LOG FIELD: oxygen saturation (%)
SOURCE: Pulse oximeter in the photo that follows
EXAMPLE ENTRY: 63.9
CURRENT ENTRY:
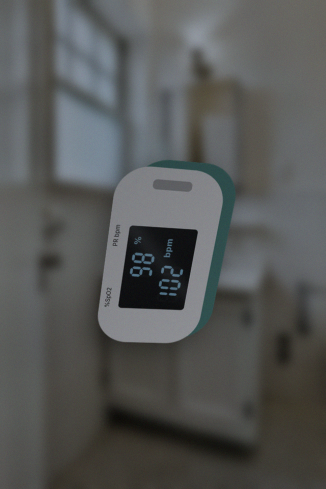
98
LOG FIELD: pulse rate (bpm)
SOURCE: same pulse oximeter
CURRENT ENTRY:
102
